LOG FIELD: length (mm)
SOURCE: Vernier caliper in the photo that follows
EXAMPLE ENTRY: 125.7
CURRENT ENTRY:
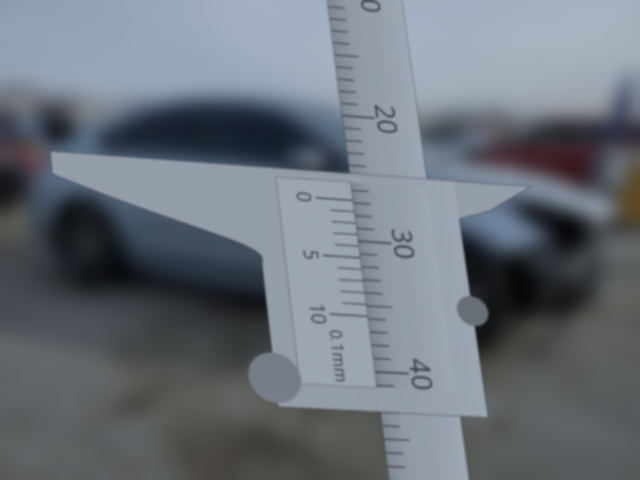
26.8
